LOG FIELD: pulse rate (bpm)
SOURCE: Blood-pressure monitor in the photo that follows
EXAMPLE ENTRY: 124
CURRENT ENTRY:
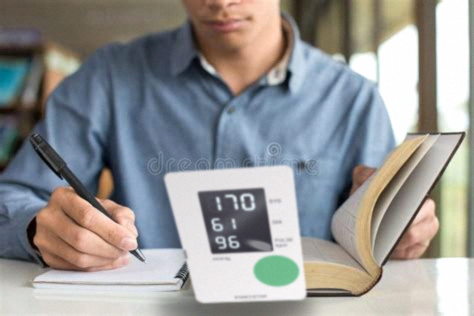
96
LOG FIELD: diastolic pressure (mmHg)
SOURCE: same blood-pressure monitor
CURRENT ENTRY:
61
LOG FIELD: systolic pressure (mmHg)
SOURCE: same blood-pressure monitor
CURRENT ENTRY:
170
